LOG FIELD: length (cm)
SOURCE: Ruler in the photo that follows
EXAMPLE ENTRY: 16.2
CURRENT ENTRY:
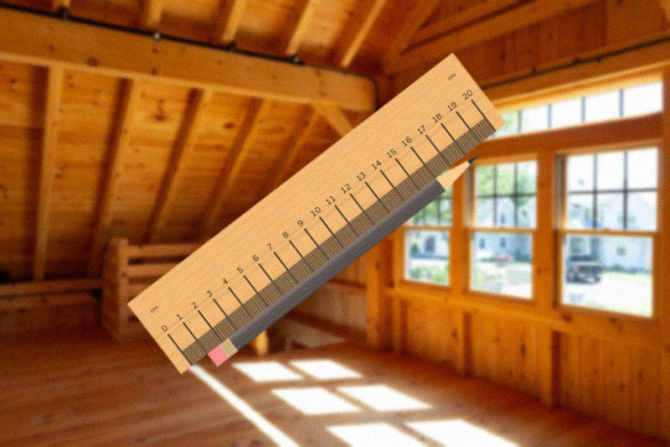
17.5
